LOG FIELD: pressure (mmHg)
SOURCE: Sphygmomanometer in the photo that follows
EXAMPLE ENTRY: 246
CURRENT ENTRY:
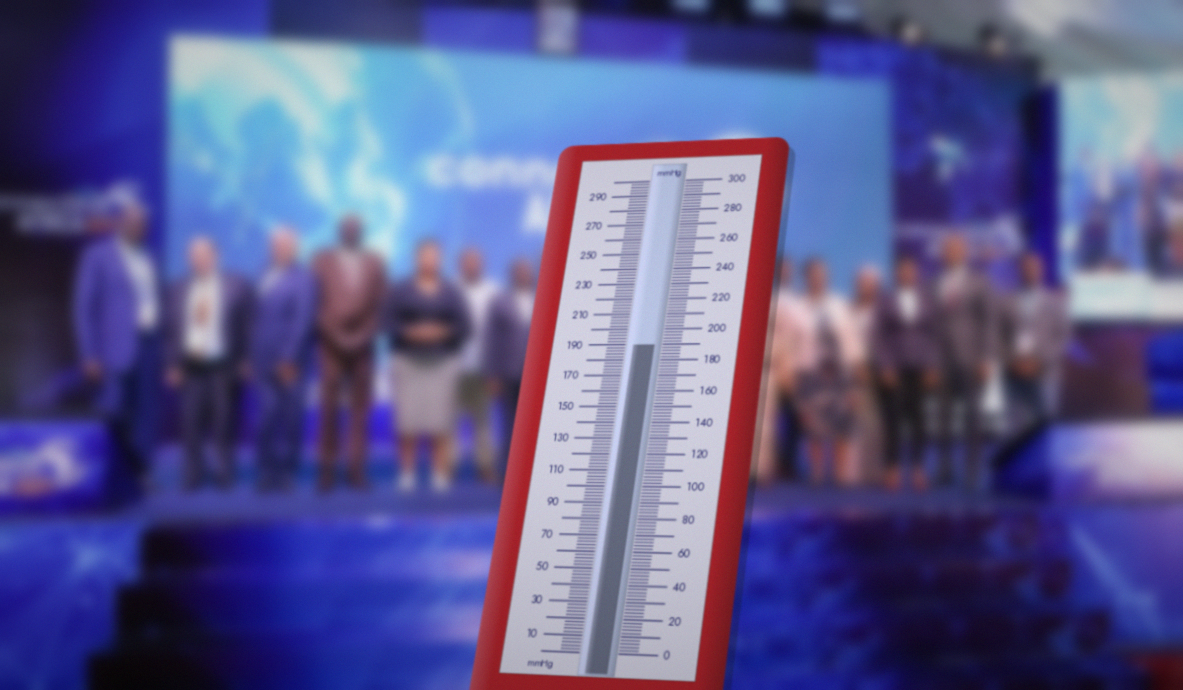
190
